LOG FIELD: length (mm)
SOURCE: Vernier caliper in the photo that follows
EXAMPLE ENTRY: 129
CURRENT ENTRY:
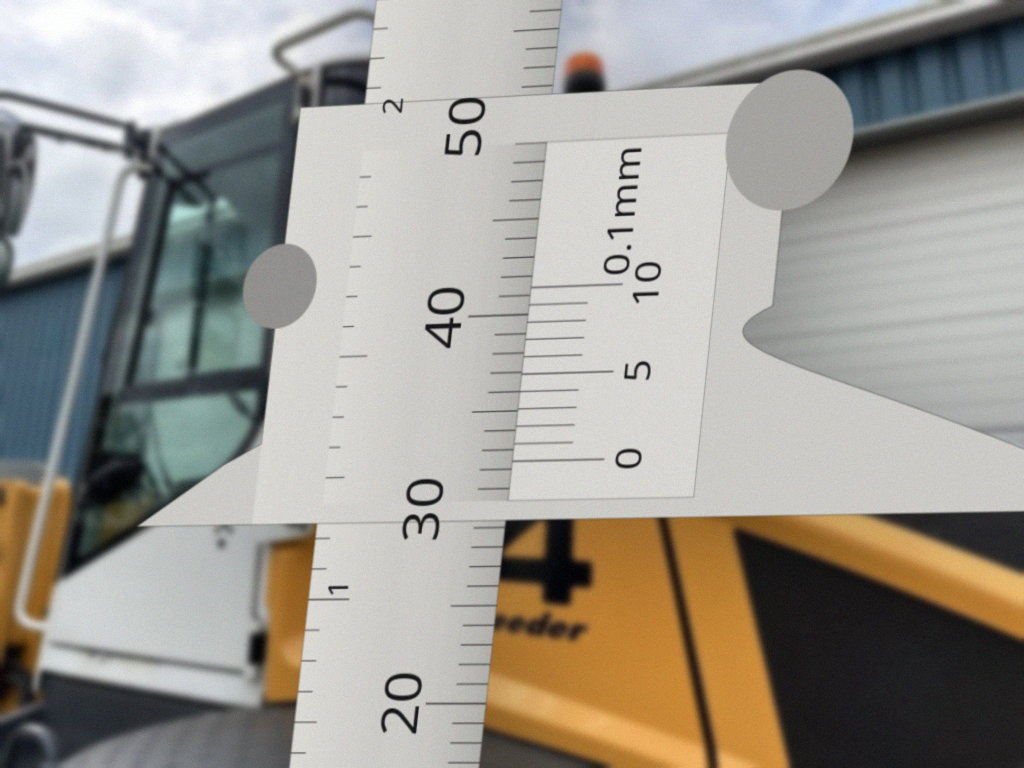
32.4
